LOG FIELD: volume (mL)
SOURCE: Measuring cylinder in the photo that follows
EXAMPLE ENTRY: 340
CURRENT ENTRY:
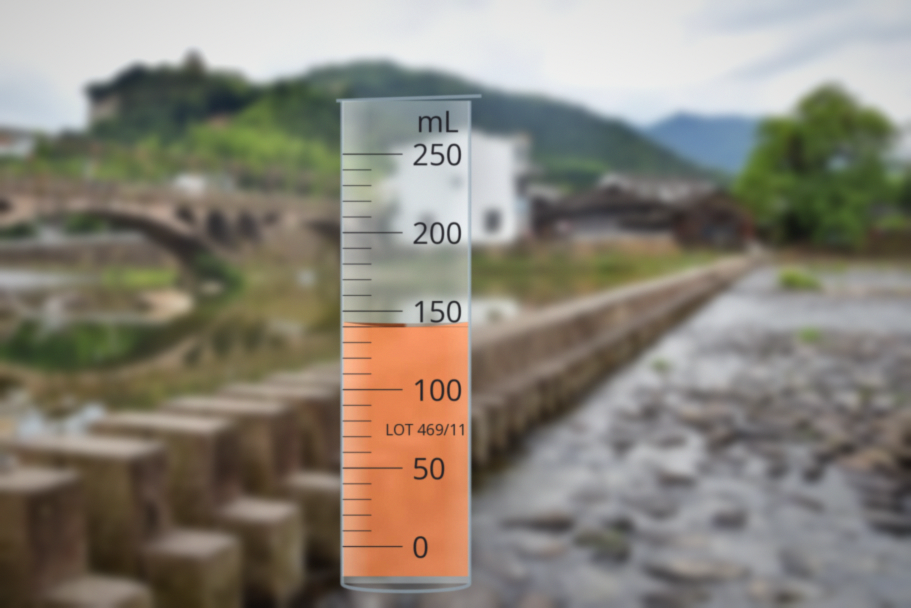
140
